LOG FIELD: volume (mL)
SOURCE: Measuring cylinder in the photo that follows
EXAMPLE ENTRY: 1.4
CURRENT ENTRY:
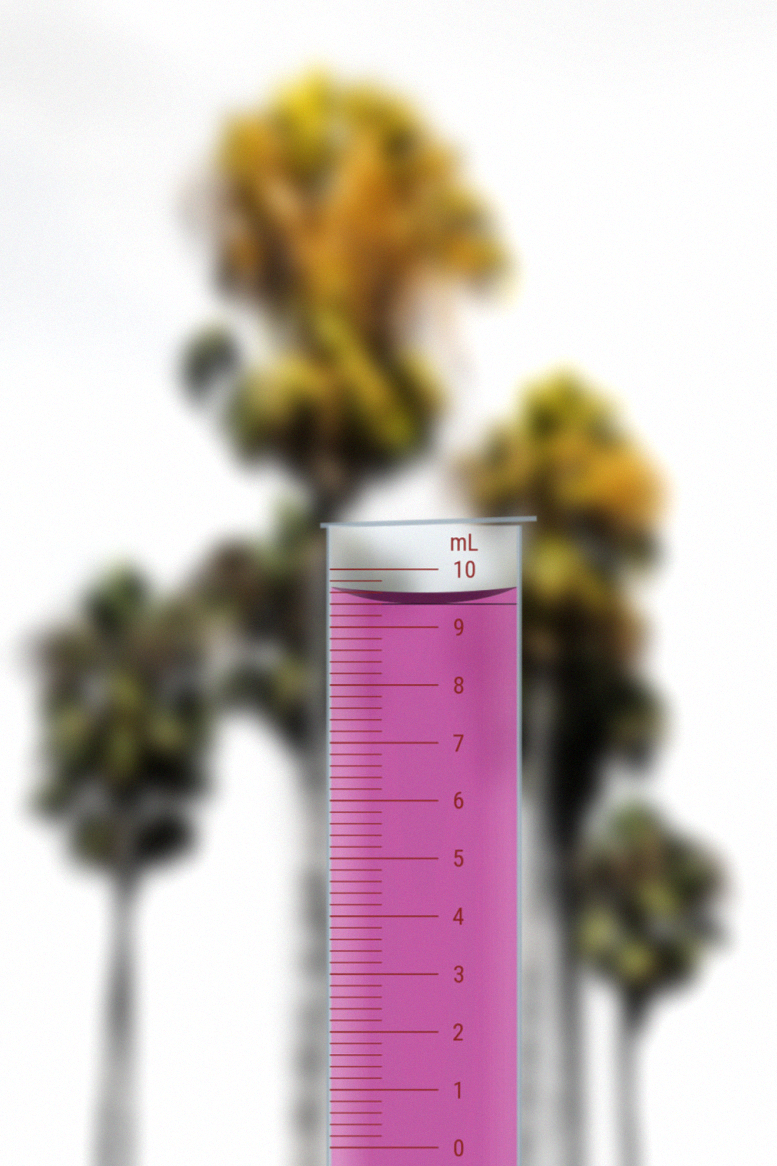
9.4
